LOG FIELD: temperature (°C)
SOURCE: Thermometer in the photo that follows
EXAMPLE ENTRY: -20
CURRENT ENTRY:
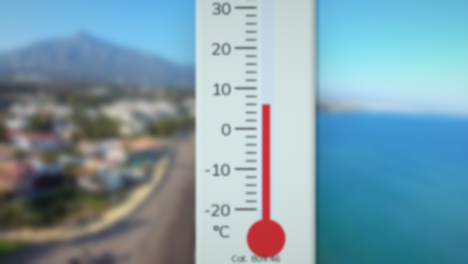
6
